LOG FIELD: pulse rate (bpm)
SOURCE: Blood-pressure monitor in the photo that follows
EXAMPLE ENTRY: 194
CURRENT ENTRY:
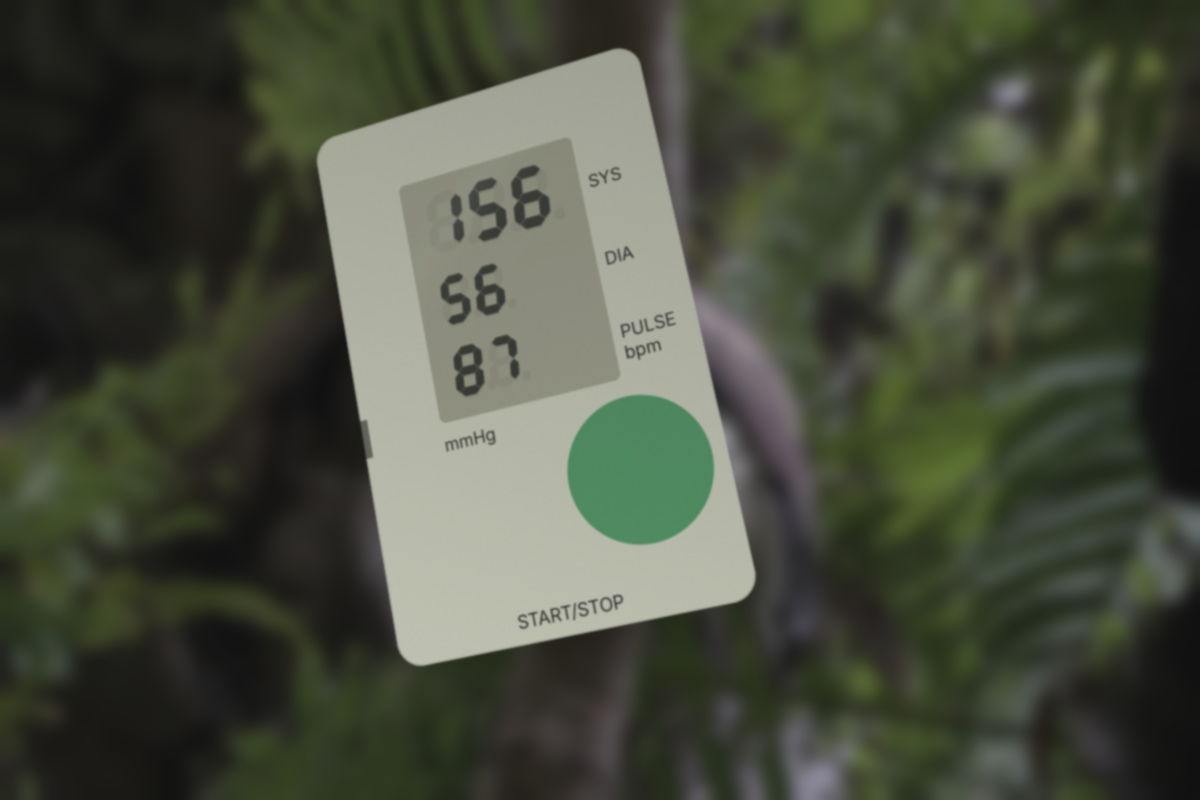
87
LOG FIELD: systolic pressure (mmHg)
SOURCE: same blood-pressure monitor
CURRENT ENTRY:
156
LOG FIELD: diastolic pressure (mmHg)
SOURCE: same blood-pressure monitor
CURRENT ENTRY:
56
